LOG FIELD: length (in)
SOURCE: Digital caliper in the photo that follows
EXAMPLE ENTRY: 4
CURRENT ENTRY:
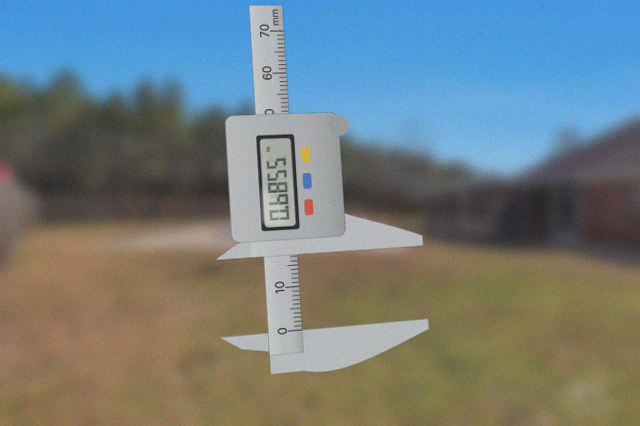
0.6855
